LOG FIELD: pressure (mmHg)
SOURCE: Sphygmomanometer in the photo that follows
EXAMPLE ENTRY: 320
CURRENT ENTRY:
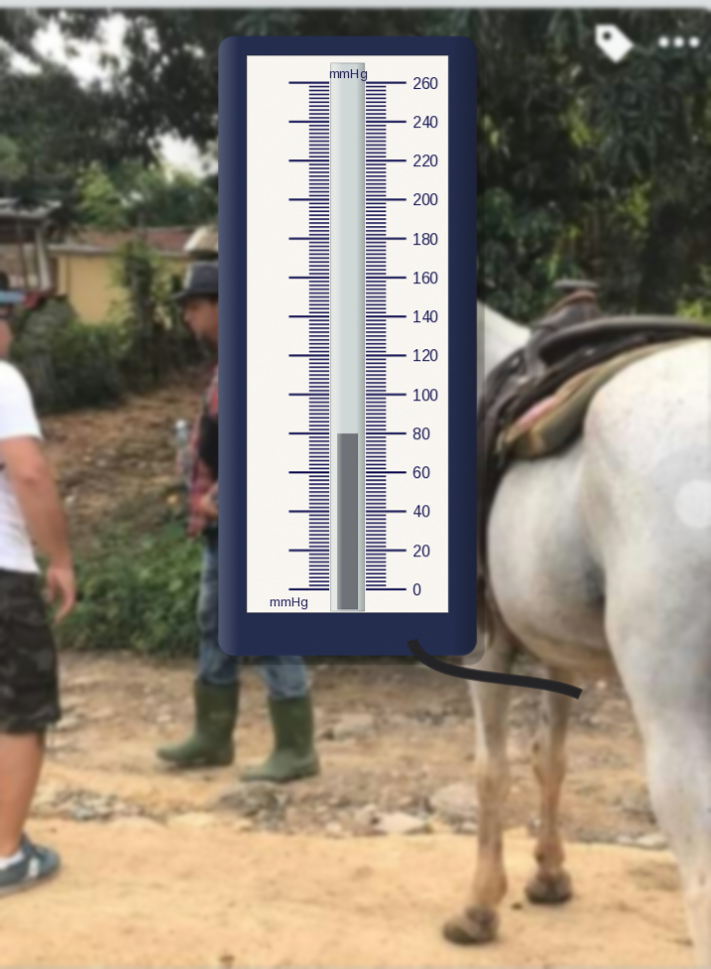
80
